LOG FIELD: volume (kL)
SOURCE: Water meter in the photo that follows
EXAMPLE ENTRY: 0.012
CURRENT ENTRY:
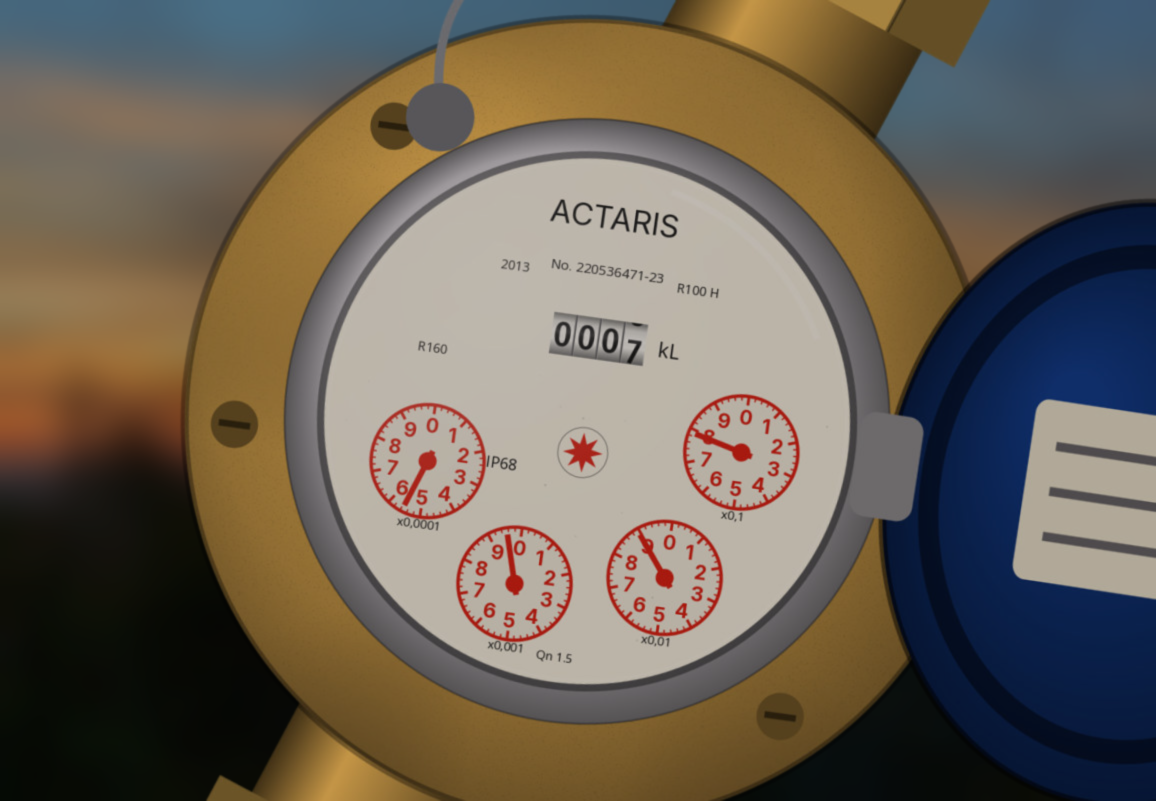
6.7895
